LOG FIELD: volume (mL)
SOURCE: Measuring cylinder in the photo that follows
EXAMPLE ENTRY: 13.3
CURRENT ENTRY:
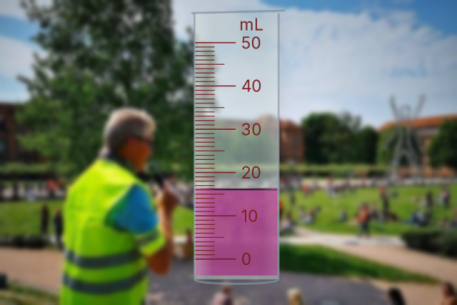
16
